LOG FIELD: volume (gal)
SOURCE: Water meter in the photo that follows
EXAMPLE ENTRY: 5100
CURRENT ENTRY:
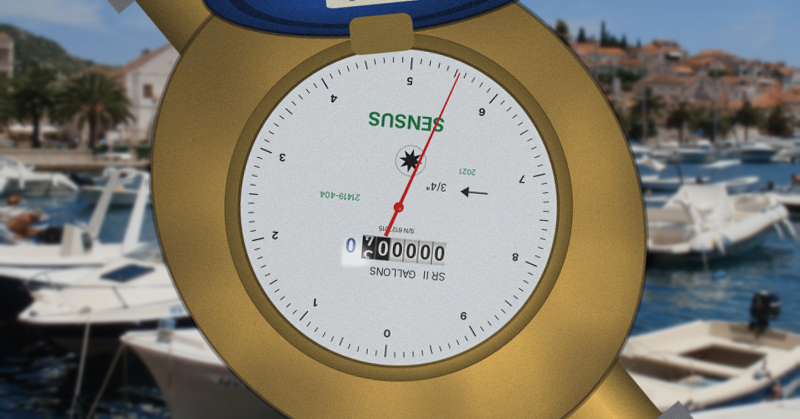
35.5
